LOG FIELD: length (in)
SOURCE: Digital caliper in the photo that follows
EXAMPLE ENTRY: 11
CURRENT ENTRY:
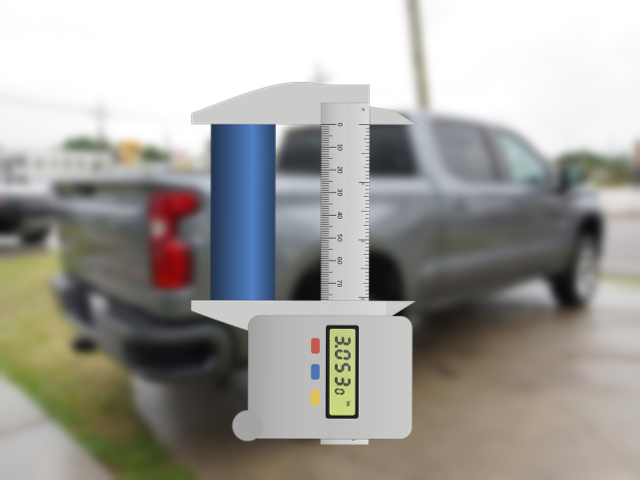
3.0530
